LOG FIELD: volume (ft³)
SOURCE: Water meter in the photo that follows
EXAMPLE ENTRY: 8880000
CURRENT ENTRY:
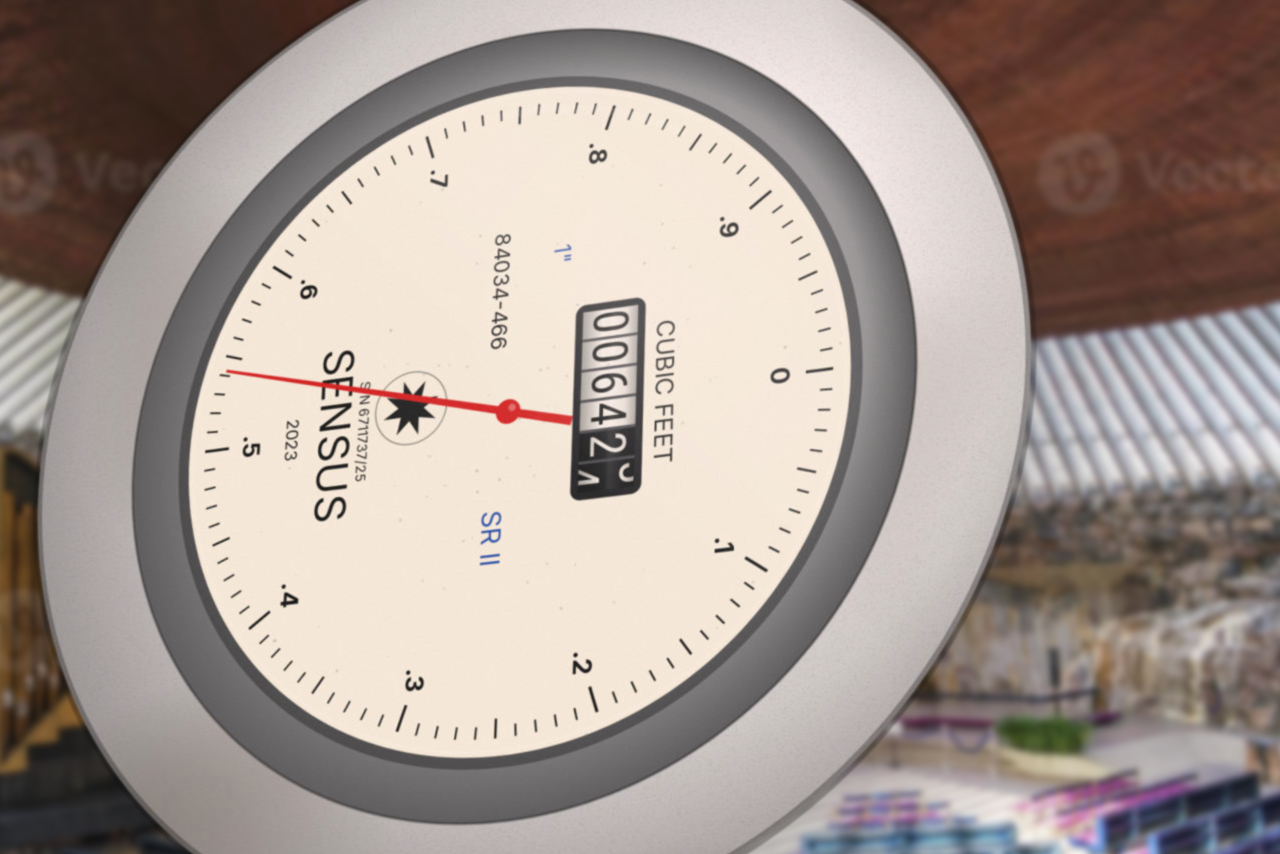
6423.54
